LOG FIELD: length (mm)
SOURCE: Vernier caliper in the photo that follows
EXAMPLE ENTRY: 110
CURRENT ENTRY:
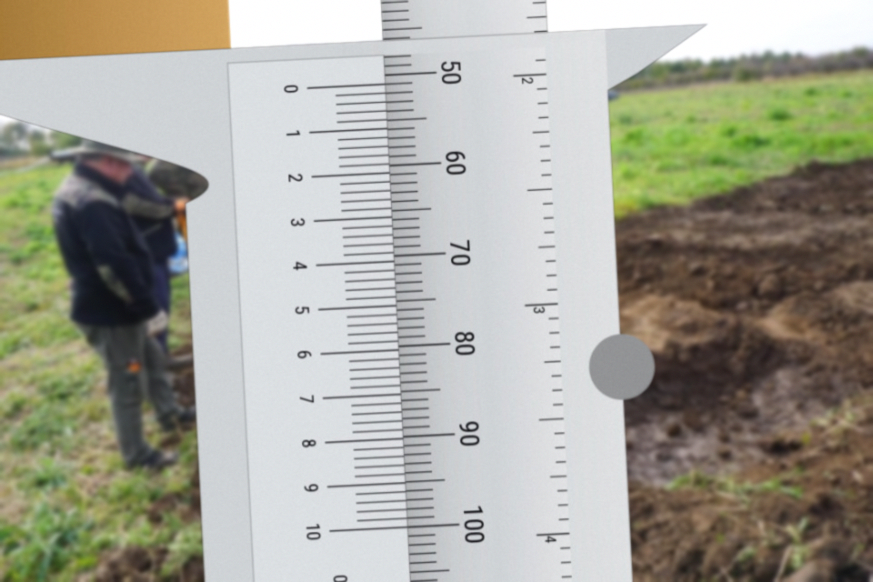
51.0
